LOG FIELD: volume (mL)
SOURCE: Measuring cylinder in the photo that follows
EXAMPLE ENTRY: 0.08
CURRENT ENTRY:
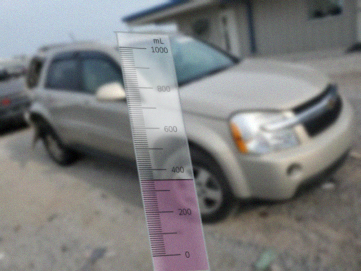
350
